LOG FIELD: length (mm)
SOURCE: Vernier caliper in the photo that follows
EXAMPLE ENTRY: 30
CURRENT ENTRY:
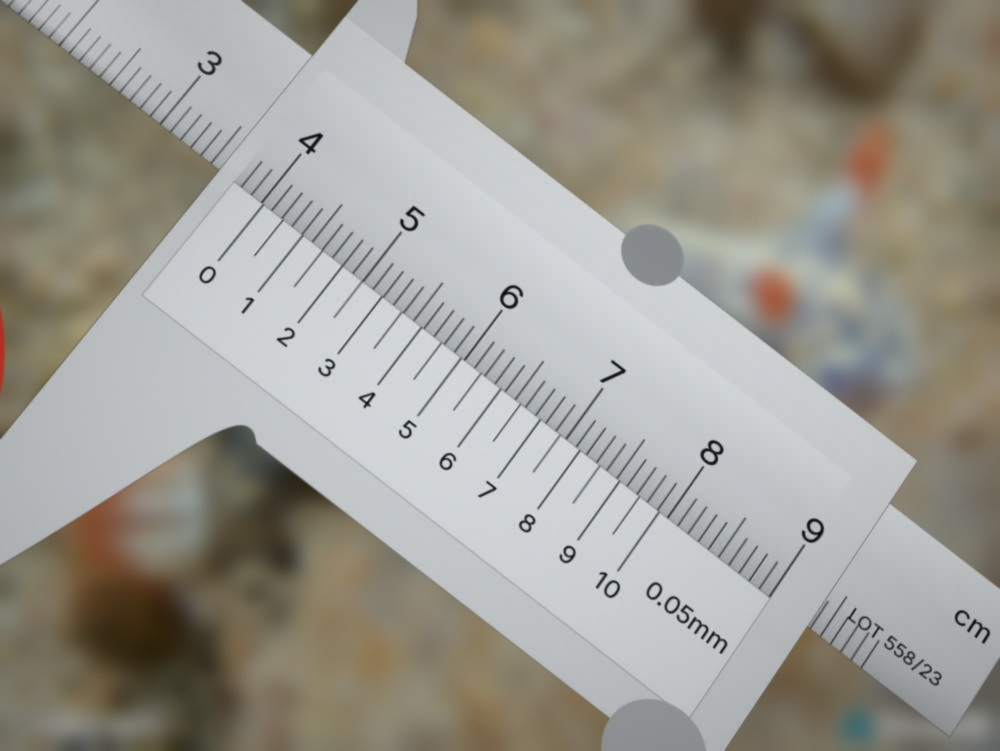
40.2
